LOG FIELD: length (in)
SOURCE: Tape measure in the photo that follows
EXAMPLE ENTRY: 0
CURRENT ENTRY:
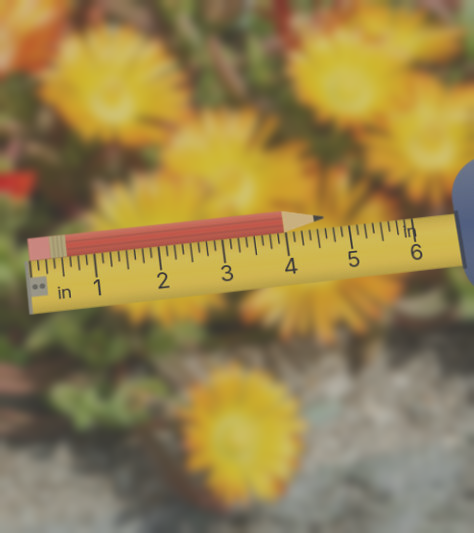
4.625
